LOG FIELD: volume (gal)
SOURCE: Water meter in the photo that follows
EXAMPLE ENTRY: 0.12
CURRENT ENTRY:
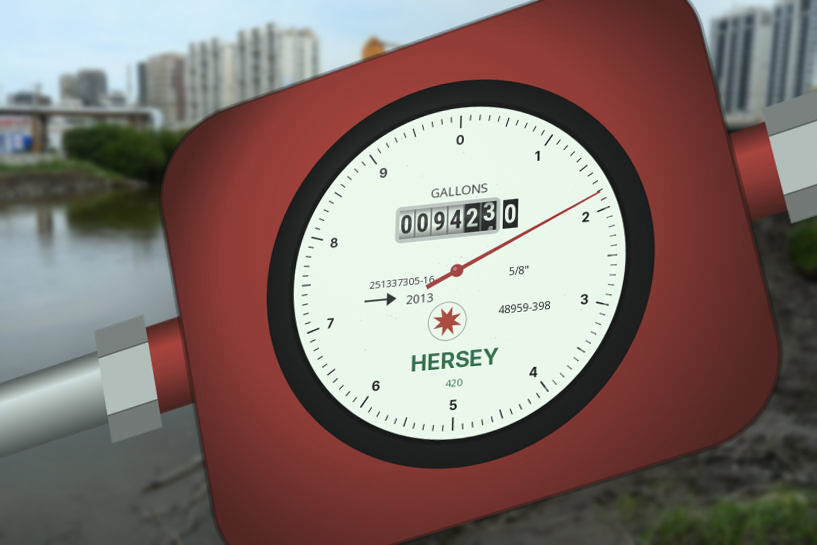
94231.8
